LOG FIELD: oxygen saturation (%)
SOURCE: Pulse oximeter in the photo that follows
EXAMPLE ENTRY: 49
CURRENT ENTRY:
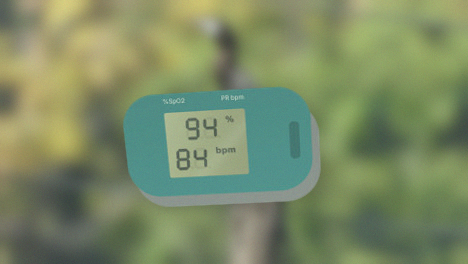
94
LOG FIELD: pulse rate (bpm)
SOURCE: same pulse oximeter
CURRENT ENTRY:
84
